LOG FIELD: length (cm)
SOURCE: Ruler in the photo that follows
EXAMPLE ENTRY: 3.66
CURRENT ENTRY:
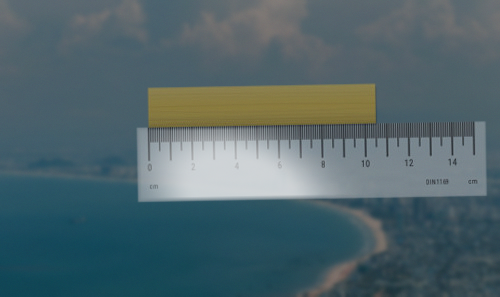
10.5
